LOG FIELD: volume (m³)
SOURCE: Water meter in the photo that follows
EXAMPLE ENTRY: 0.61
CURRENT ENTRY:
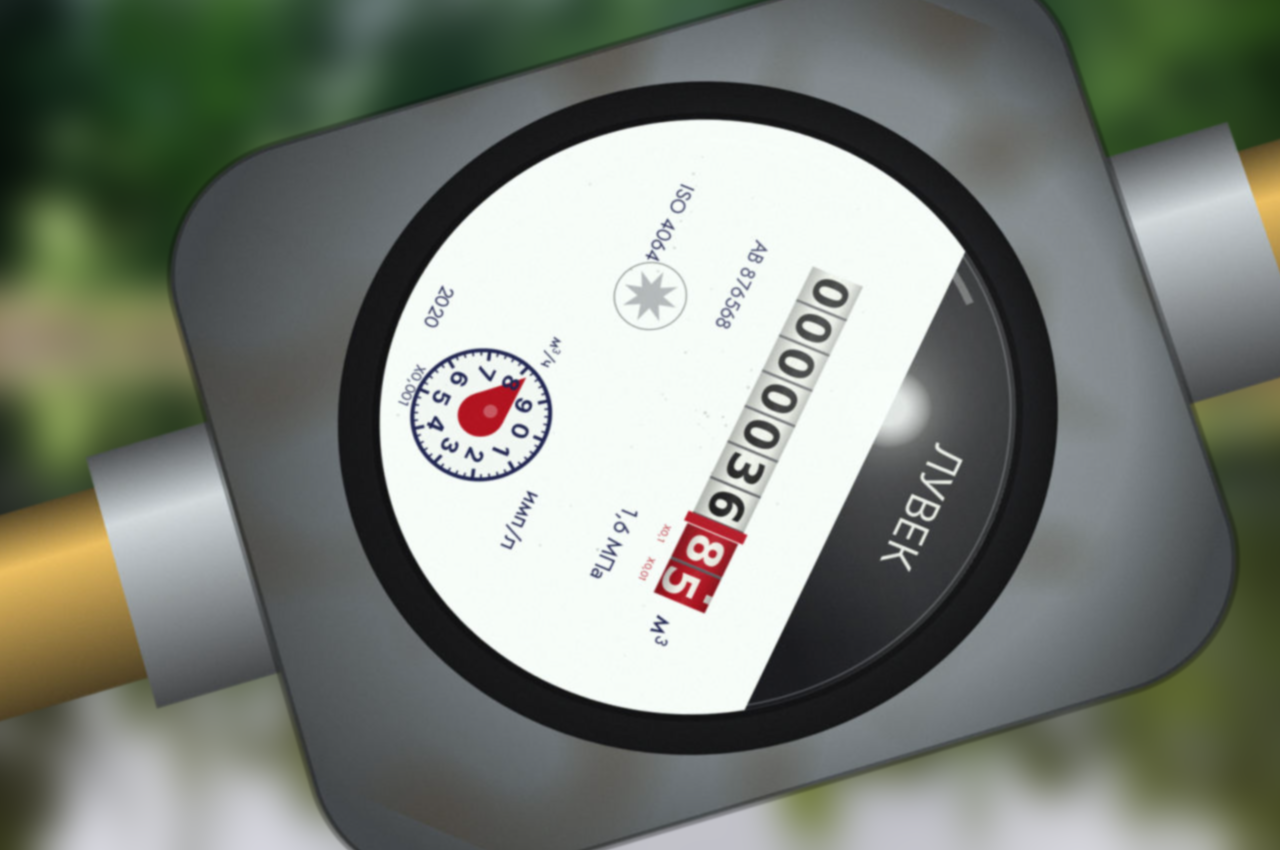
36.848
